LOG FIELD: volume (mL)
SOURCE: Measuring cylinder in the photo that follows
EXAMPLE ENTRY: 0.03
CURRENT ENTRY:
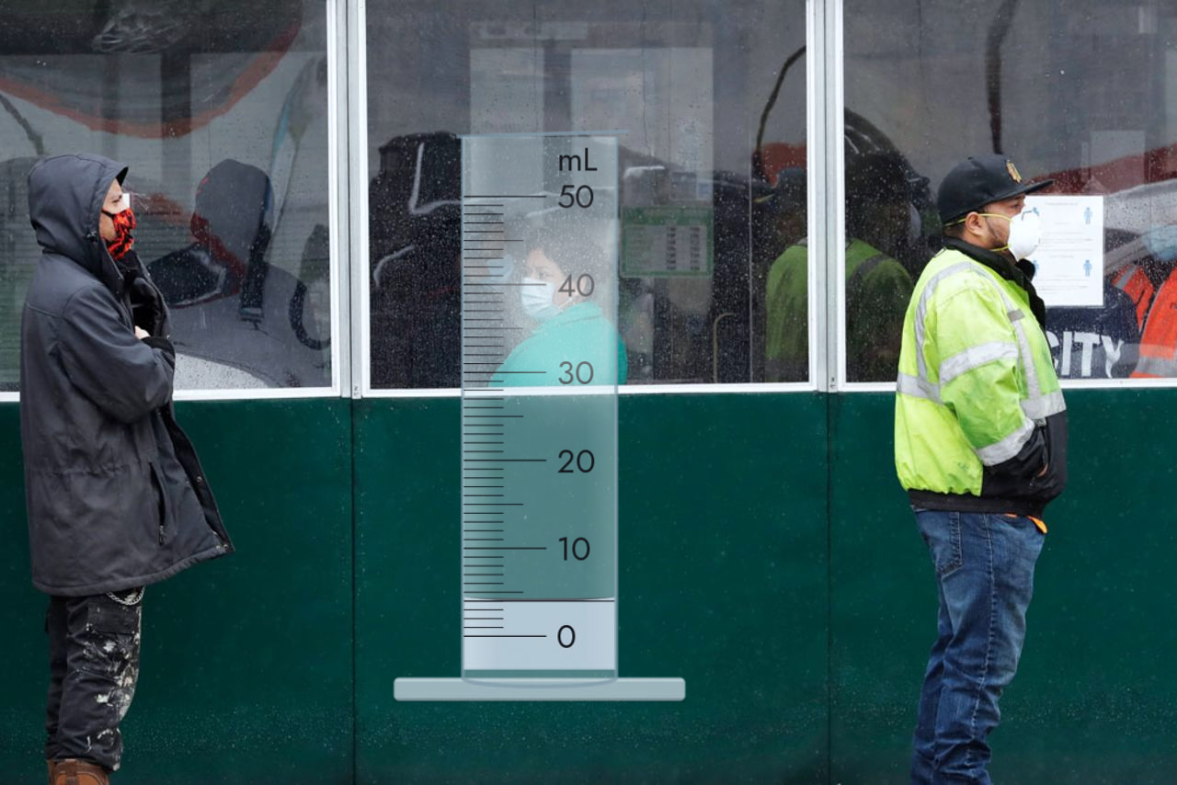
4
